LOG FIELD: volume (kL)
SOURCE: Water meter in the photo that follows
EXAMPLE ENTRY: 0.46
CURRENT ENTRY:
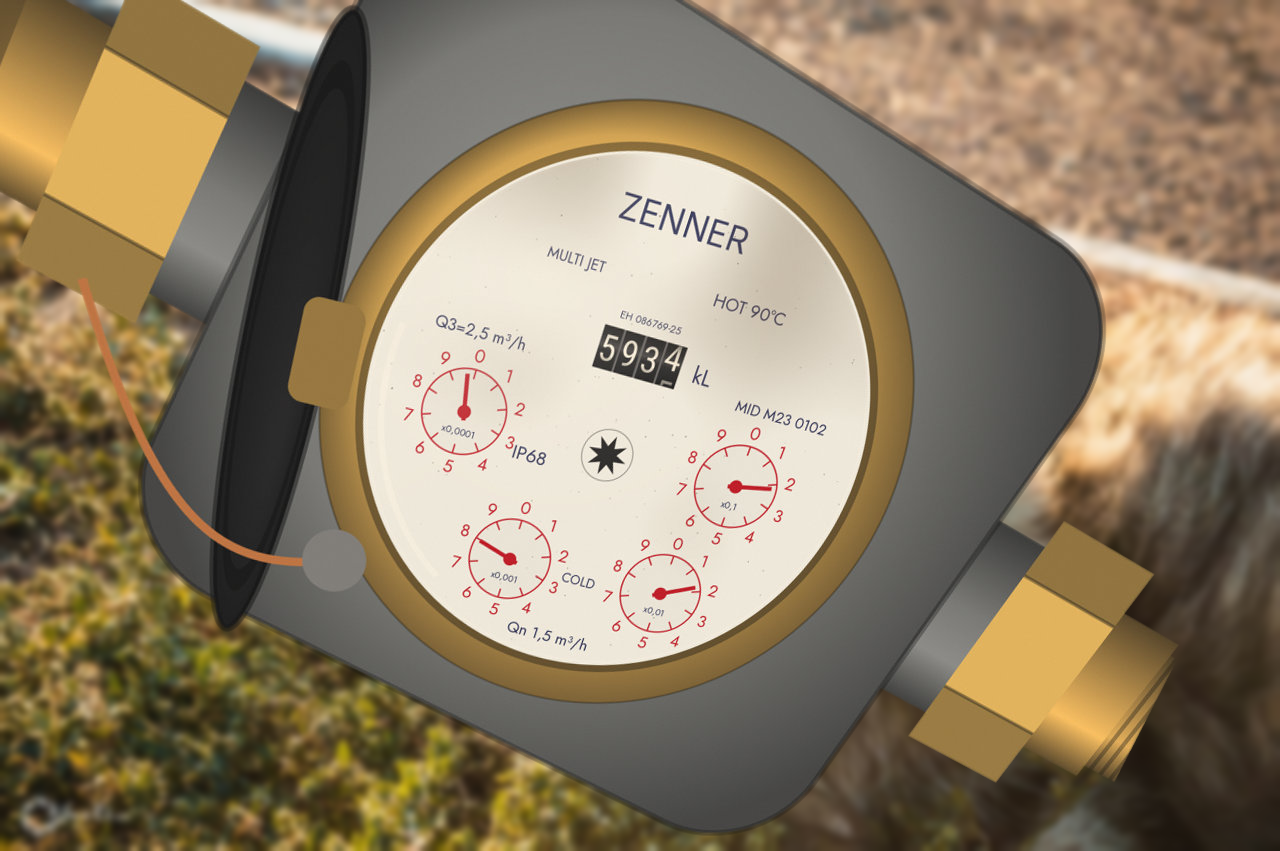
5934.2179
